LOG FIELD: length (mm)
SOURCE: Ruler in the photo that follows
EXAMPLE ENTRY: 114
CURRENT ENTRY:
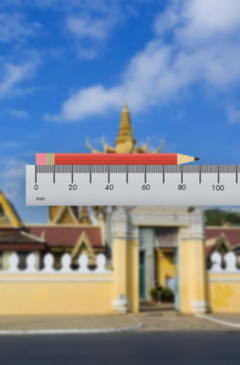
90
